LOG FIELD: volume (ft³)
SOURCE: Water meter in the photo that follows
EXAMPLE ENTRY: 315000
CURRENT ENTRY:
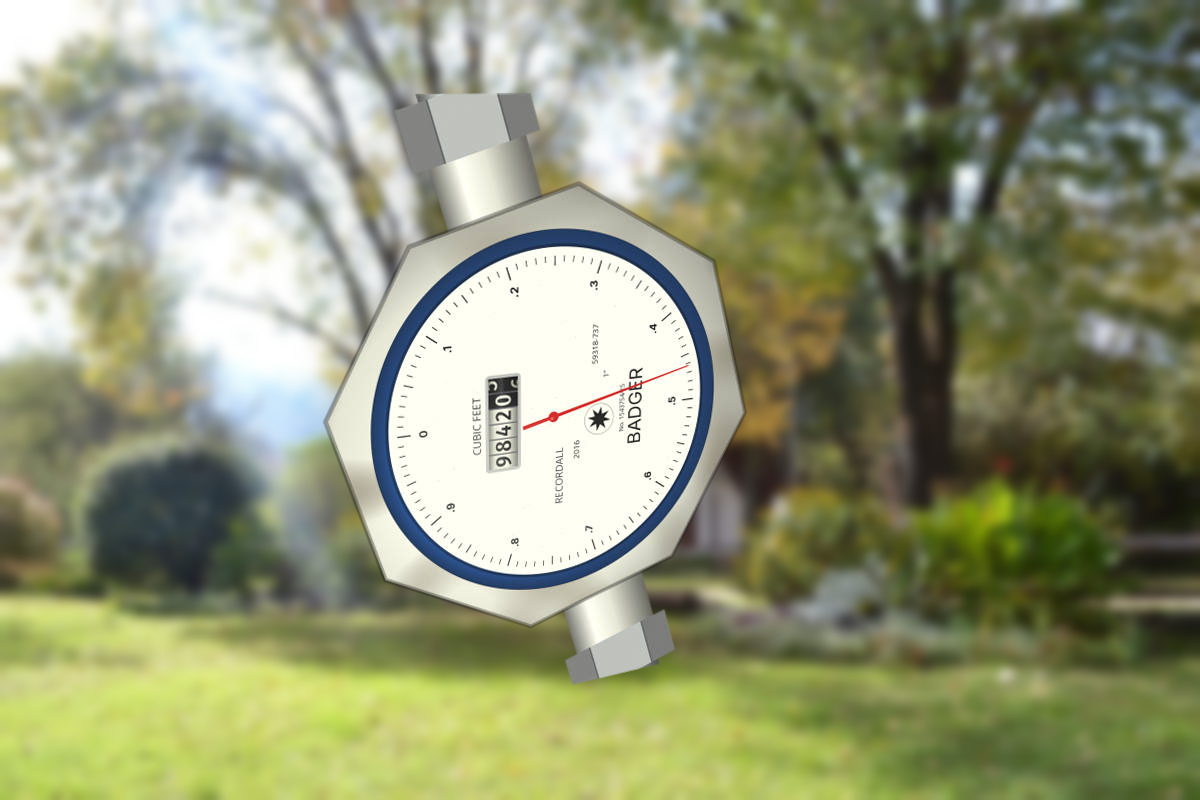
984205.46
